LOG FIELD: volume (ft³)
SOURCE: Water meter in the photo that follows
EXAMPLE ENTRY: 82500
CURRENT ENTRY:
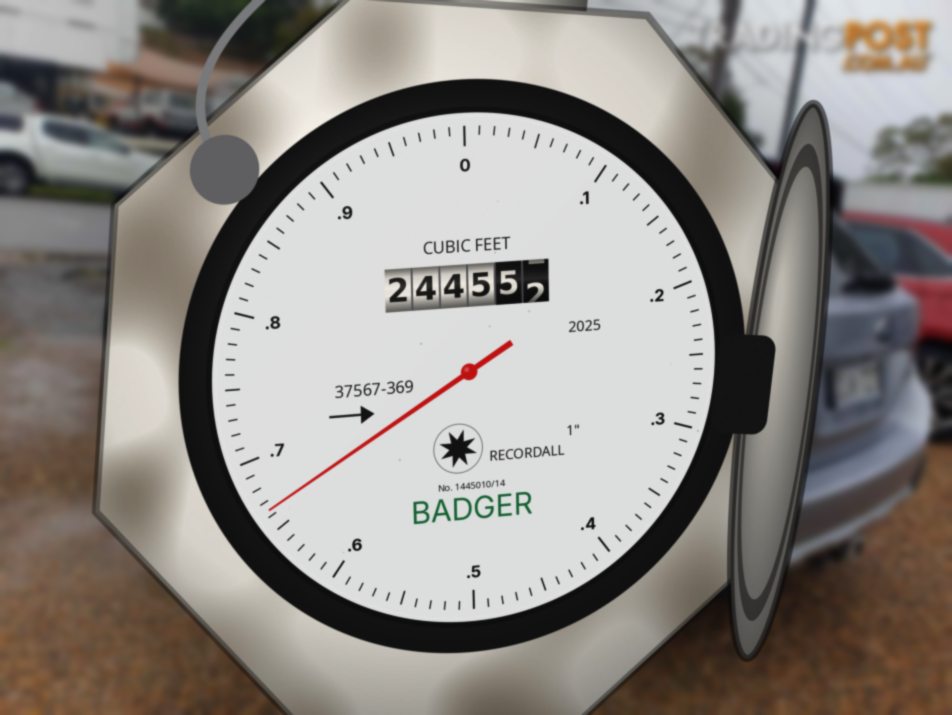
244551.66
